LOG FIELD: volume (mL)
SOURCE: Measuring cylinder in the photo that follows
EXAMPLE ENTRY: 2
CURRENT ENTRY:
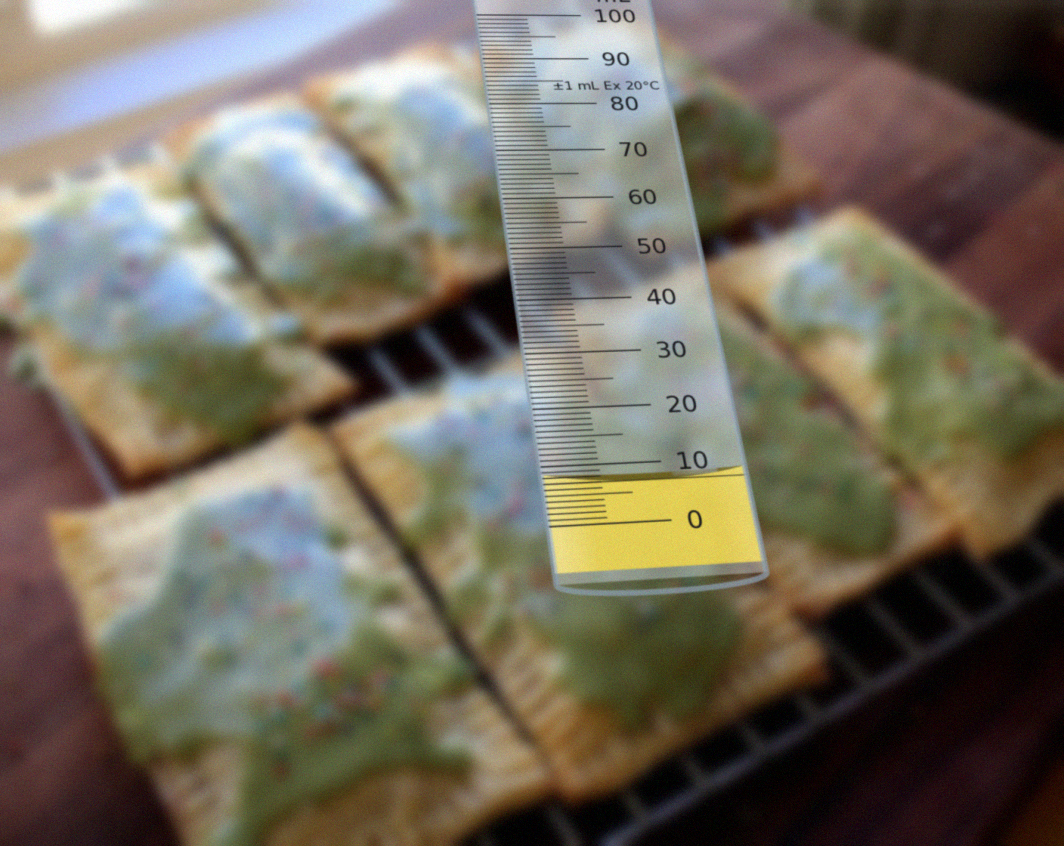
7
